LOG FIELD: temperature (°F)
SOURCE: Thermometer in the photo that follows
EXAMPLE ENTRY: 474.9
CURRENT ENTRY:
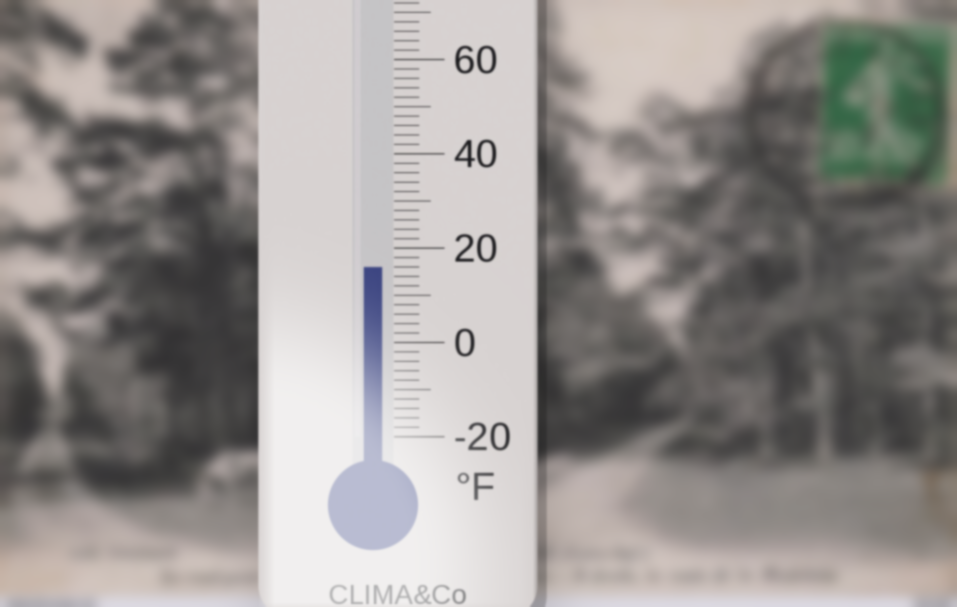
16
